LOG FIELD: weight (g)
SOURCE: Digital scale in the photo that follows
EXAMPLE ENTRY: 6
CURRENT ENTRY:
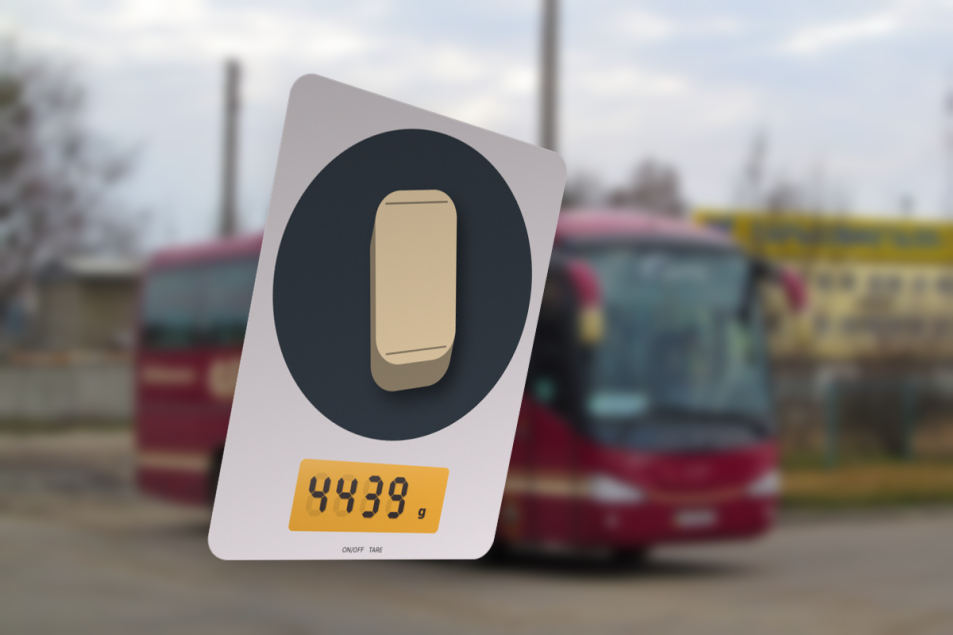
4439
